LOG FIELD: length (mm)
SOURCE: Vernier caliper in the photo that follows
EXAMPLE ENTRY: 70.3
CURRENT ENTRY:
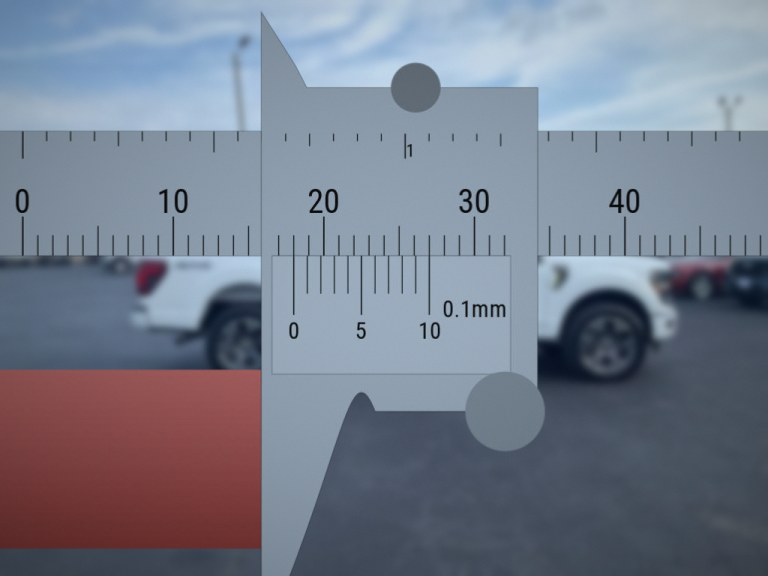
18.0
